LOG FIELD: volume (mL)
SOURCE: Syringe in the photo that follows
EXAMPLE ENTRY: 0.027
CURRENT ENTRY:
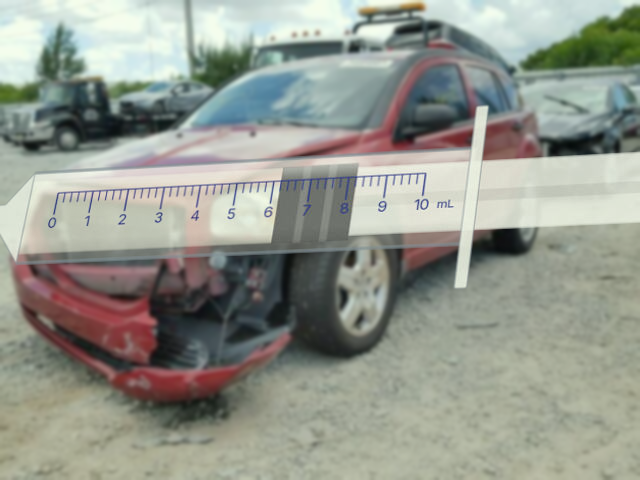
6.2
